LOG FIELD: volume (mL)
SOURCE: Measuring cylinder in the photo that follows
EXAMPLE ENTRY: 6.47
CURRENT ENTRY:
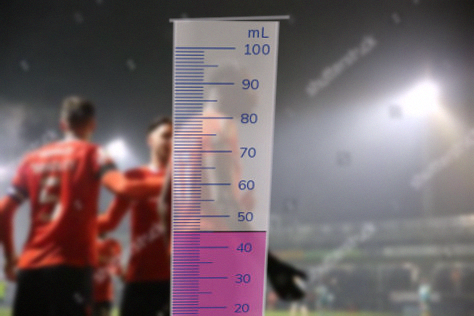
45
